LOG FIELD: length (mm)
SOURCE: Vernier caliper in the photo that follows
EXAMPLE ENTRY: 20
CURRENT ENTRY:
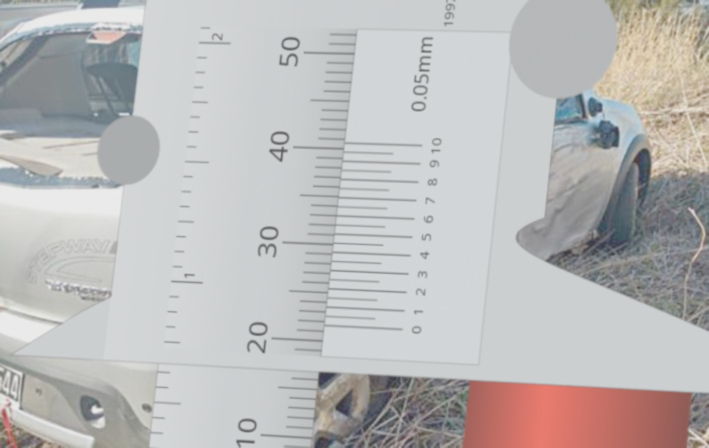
21.6
